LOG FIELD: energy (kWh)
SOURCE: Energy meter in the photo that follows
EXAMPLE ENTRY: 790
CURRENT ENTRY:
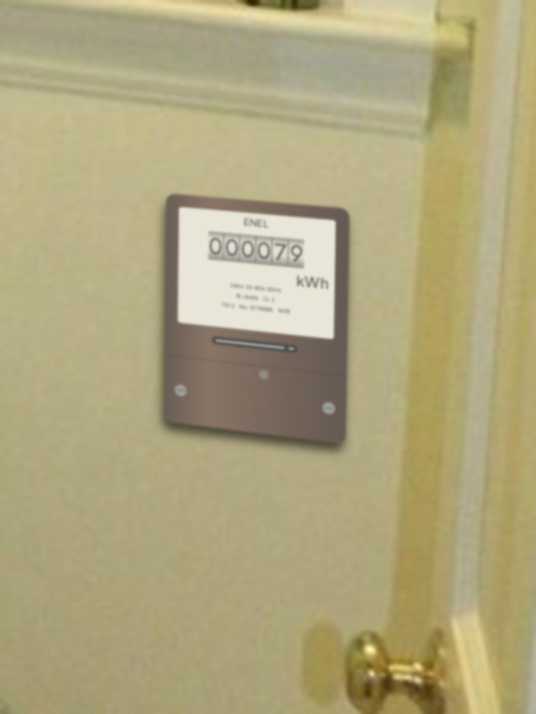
79
